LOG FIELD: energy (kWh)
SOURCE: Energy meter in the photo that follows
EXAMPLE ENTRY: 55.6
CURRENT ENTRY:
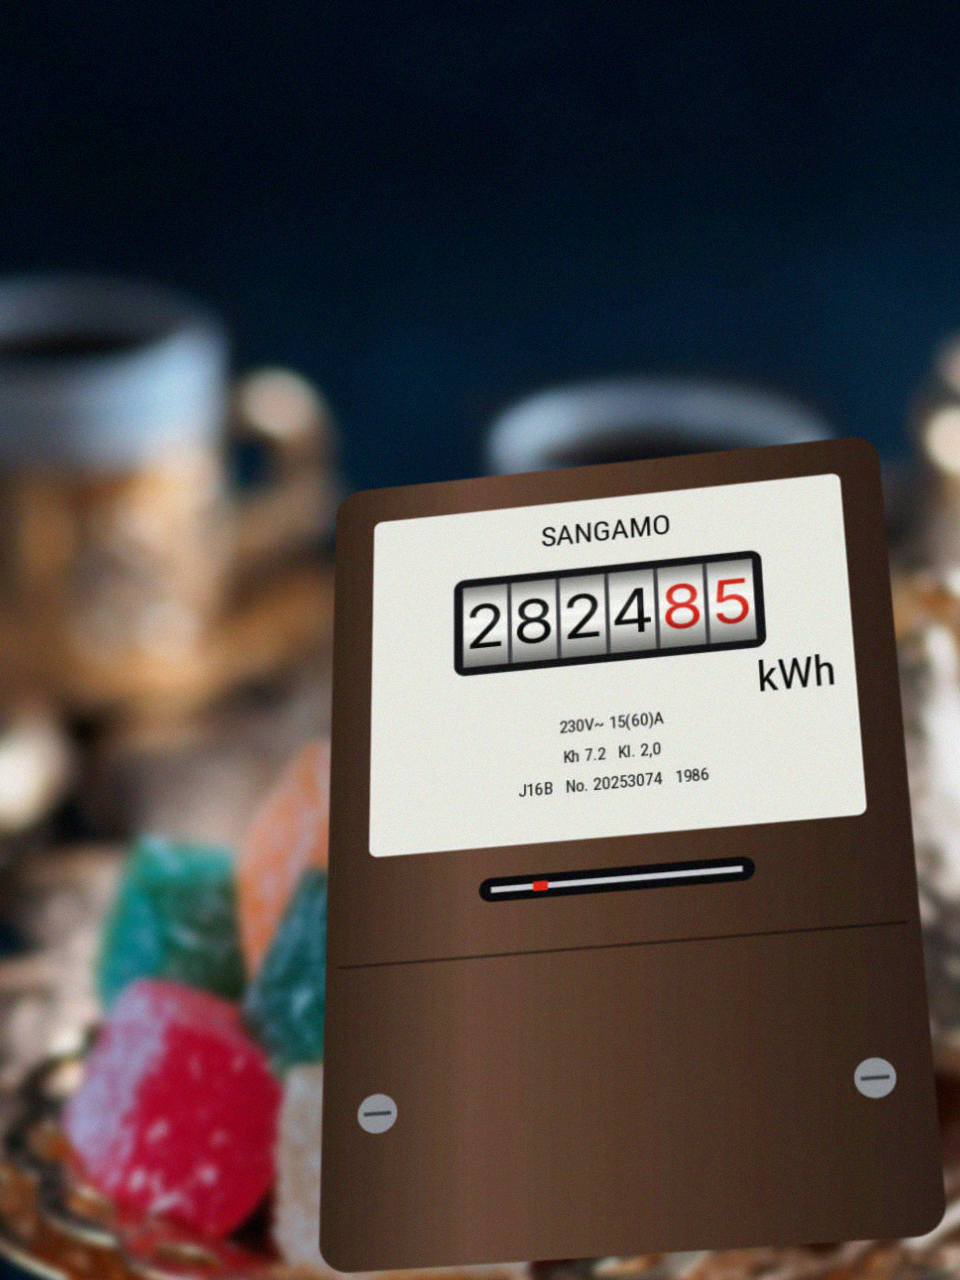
2824.85
